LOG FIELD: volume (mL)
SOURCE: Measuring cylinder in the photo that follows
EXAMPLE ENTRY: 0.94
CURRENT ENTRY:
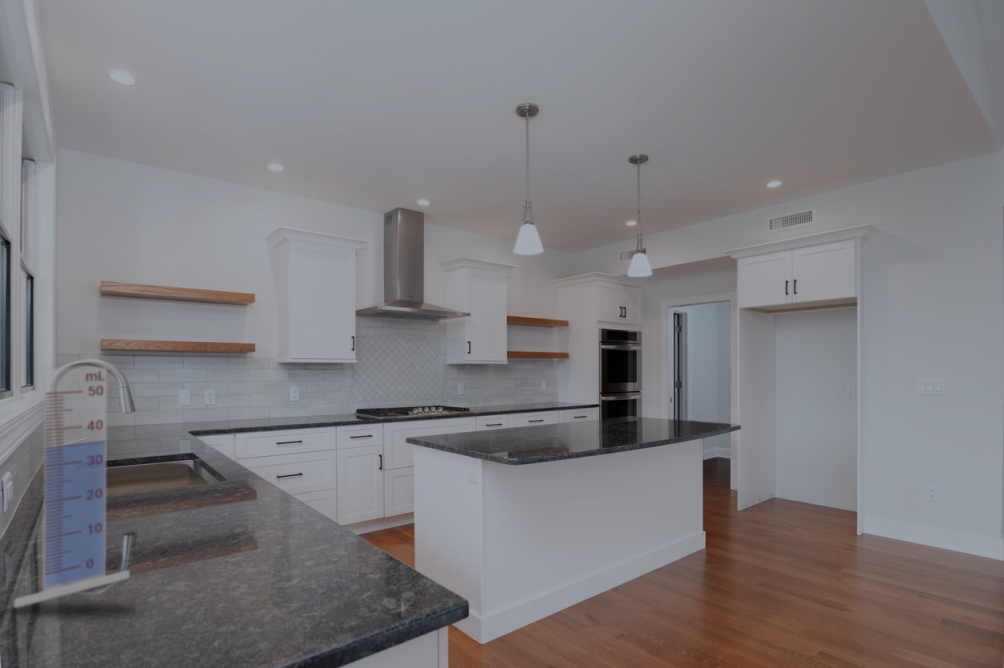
35
